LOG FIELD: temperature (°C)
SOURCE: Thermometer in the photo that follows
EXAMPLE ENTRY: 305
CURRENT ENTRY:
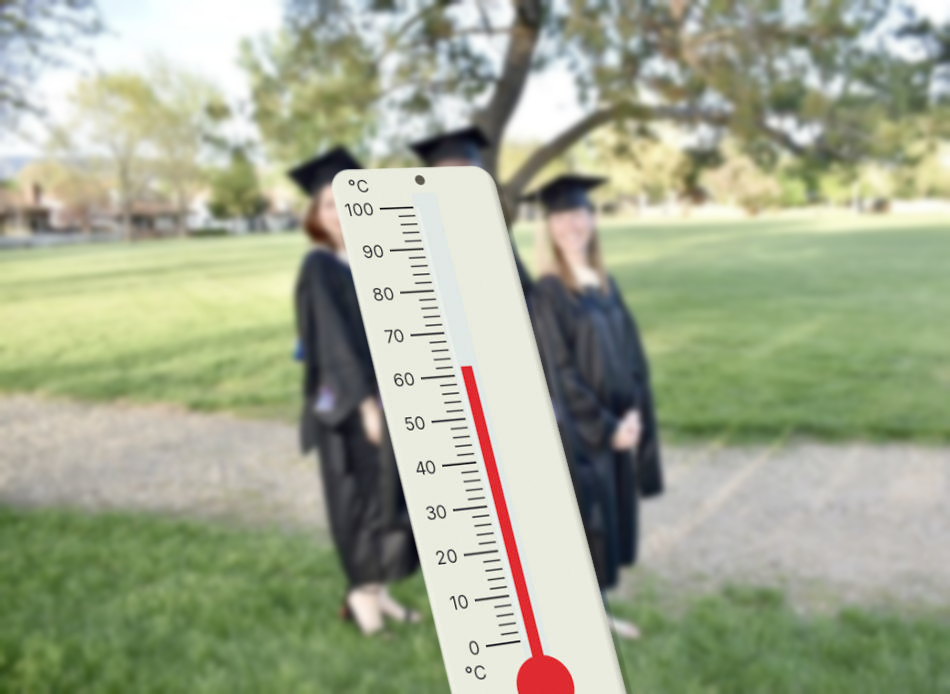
62
